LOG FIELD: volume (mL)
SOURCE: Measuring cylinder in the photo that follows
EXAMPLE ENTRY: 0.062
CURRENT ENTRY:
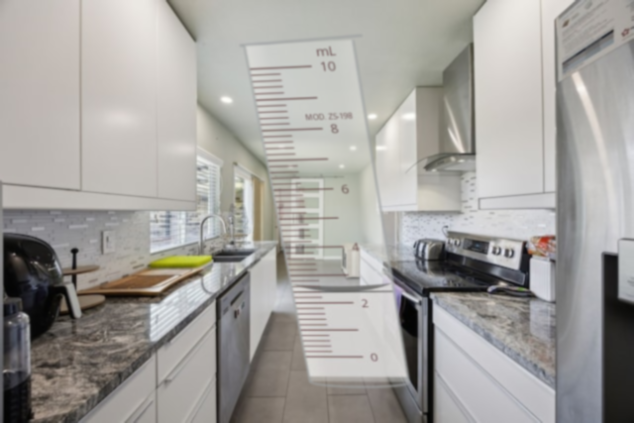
2.4
